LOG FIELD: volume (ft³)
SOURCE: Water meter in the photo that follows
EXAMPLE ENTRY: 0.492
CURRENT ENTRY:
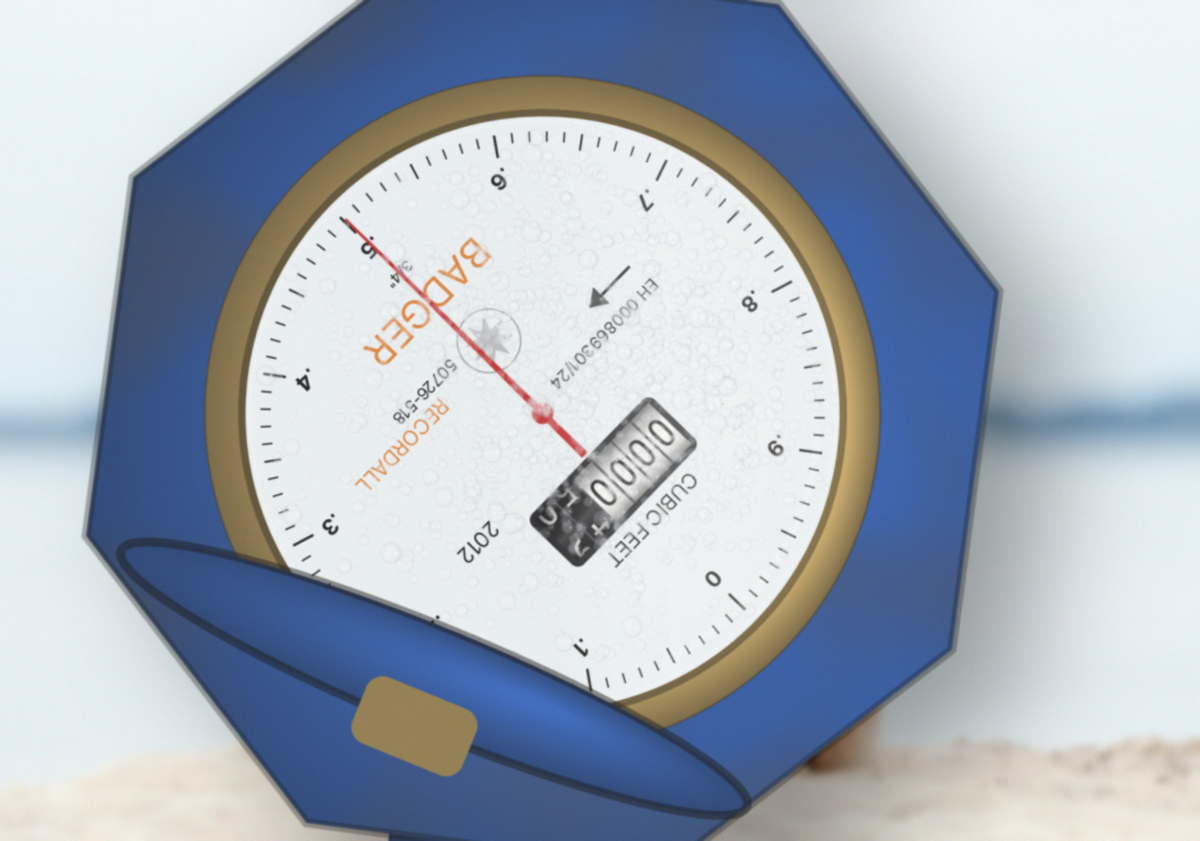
49.50
